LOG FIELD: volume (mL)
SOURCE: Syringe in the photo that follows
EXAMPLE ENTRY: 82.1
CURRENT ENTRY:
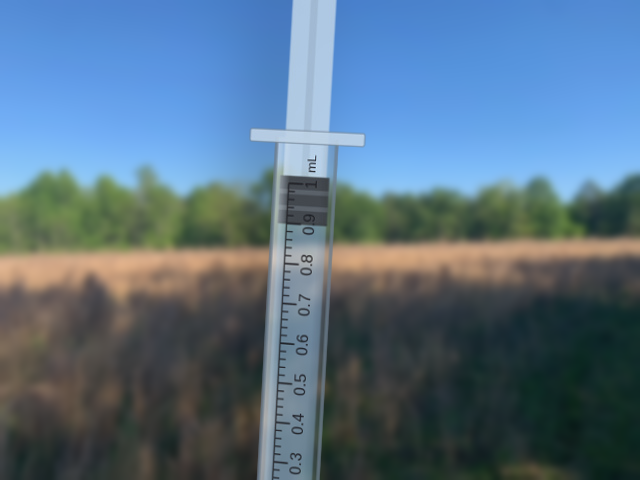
0.9
